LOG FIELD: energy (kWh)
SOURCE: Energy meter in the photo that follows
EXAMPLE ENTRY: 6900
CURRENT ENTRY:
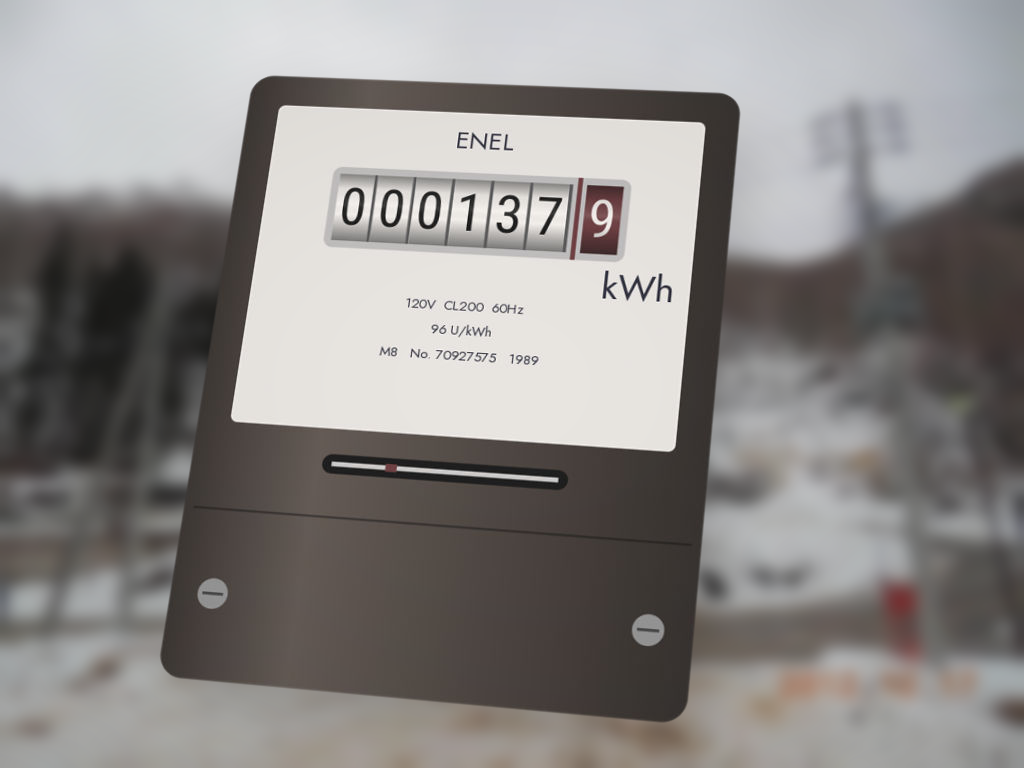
137.9
